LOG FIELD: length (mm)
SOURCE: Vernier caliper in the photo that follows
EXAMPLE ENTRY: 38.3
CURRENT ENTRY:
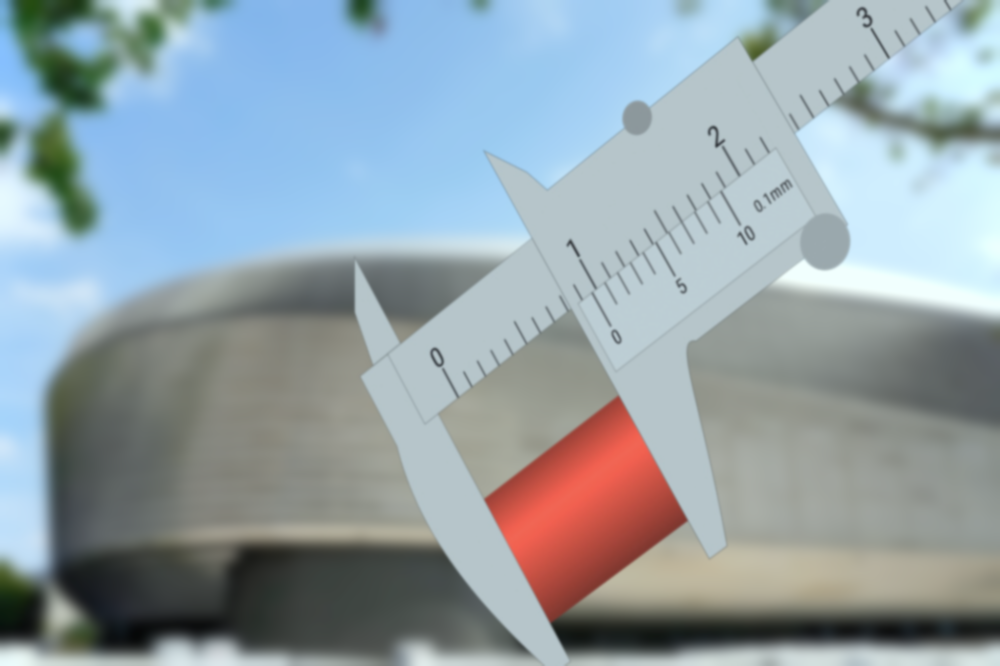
9.7
